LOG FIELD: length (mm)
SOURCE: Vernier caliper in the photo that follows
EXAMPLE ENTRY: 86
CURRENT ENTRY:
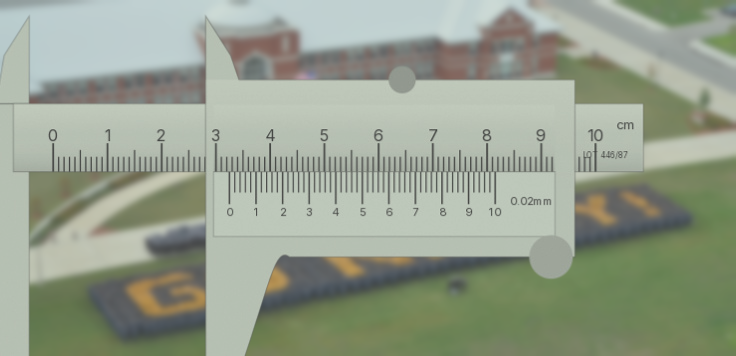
32.5
